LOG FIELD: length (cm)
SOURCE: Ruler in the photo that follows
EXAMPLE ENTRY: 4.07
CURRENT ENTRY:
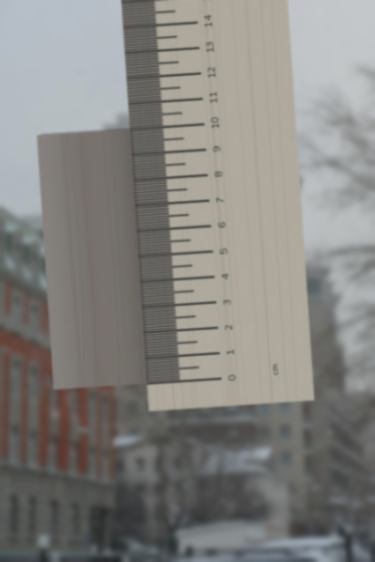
10
